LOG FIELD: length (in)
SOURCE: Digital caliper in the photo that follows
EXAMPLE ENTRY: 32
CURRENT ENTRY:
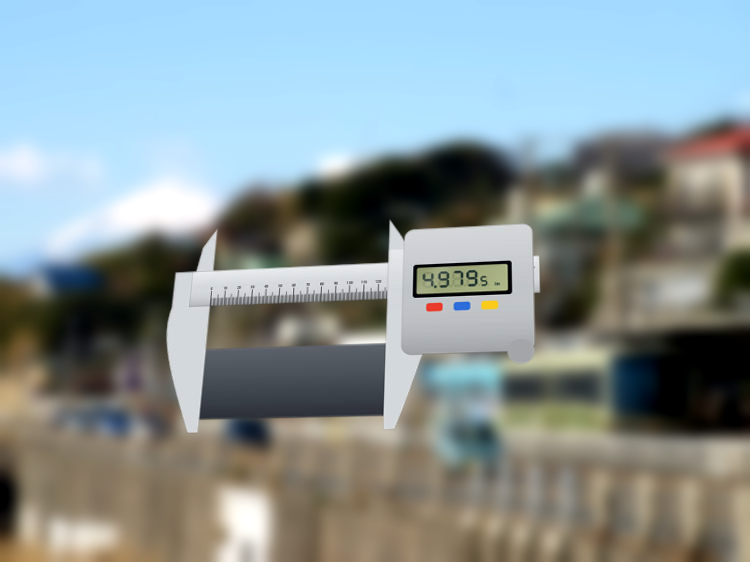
4.9795
